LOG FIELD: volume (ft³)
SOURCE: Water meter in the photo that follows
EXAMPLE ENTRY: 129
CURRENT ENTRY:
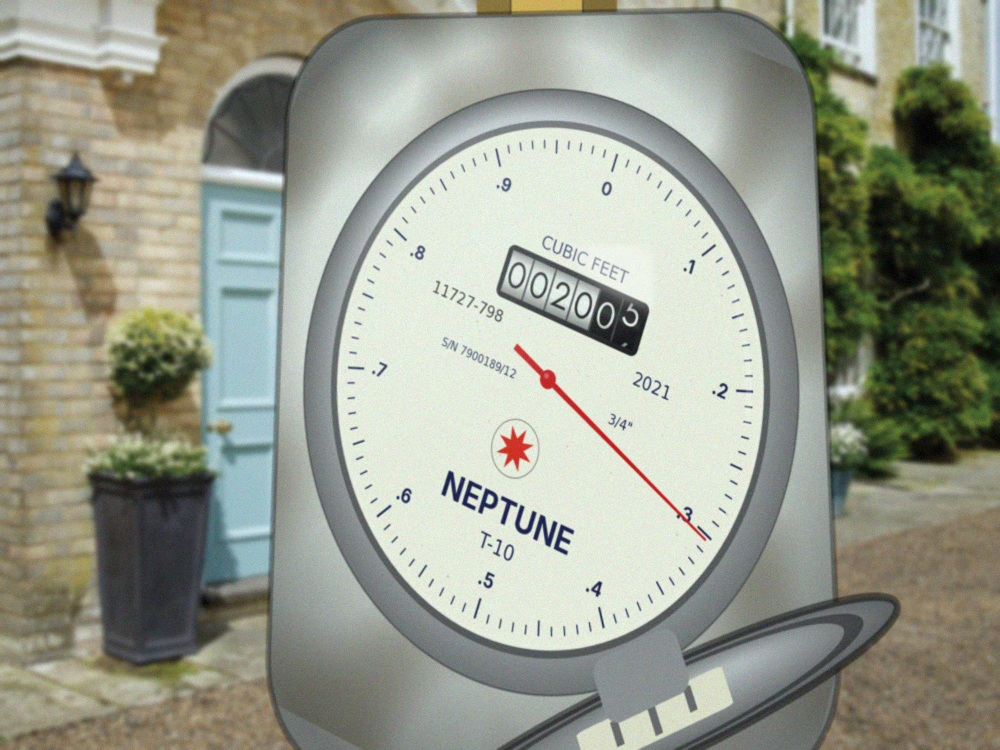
2005.30
